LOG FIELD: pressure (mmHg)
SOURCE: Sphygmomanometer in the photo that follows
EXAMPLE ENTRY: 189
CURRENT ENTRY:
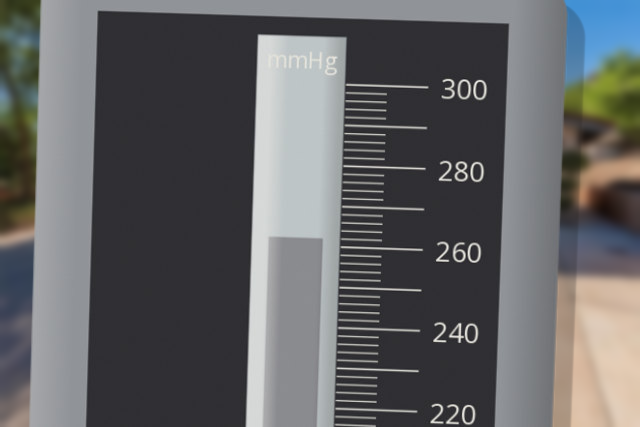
262
